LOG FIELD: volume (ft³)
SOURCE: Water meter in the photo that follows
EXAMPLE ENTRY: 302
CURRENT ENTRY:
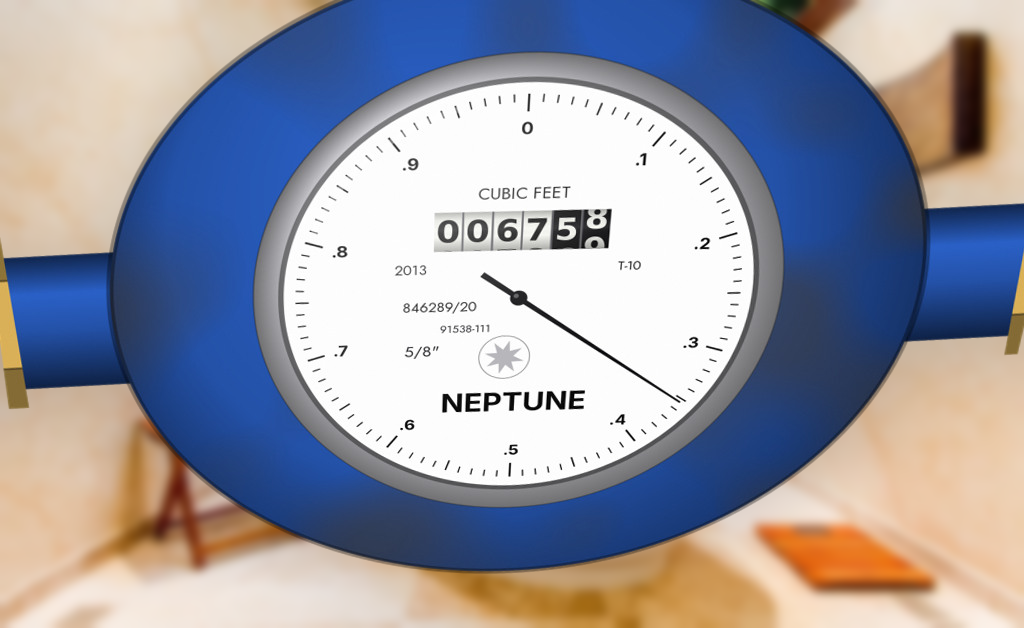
6758.35
